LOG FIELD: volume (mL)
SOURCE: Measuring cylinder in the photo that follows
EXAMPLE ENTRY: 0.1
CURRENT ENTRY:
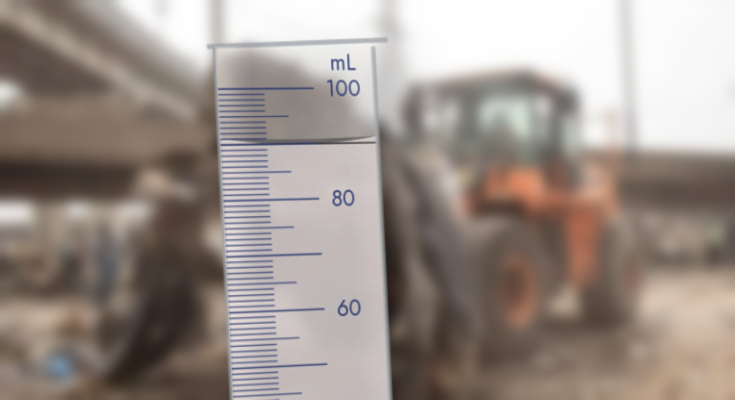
90
